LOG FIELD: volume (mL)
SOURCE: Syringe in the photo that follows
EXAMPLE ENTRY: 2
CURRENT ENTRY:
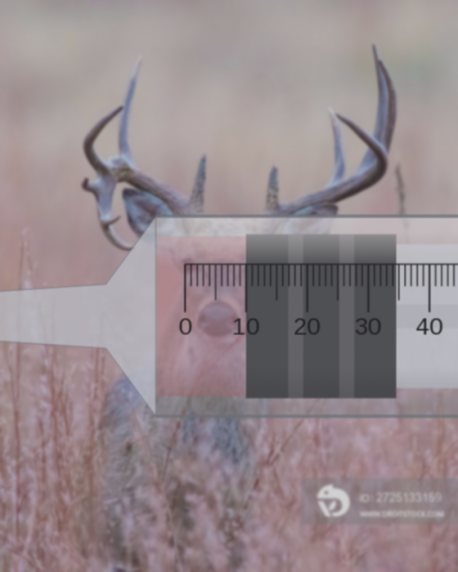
10
